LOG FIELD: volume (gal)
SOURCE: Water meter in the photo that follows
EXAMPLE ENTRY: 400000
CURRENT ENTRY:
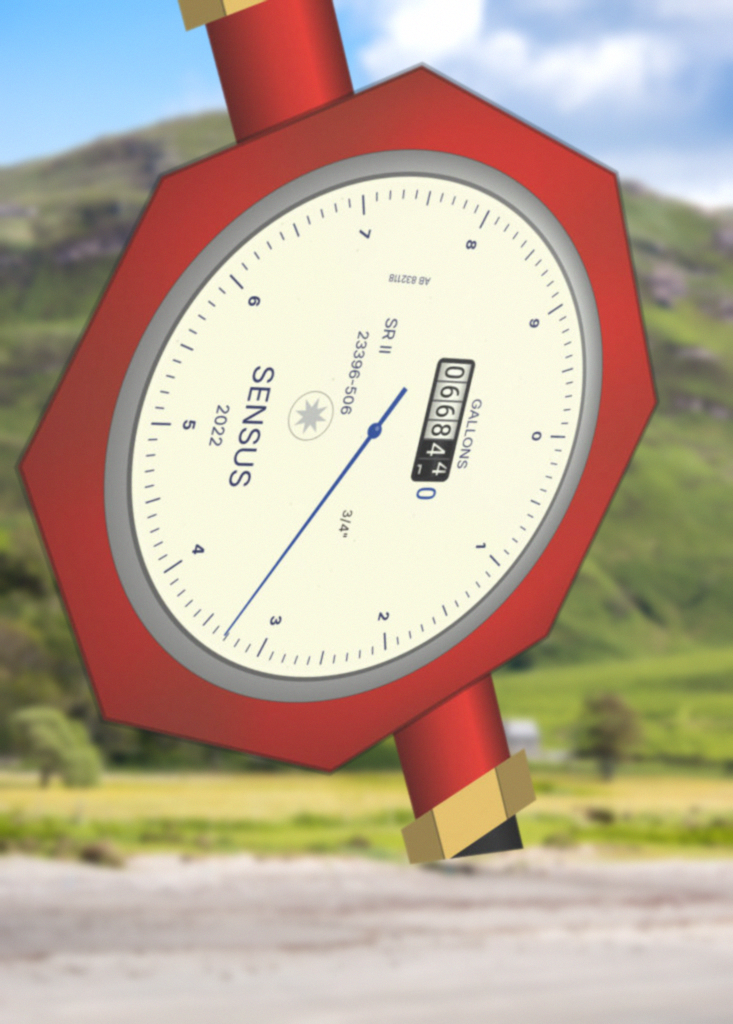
668443.3
